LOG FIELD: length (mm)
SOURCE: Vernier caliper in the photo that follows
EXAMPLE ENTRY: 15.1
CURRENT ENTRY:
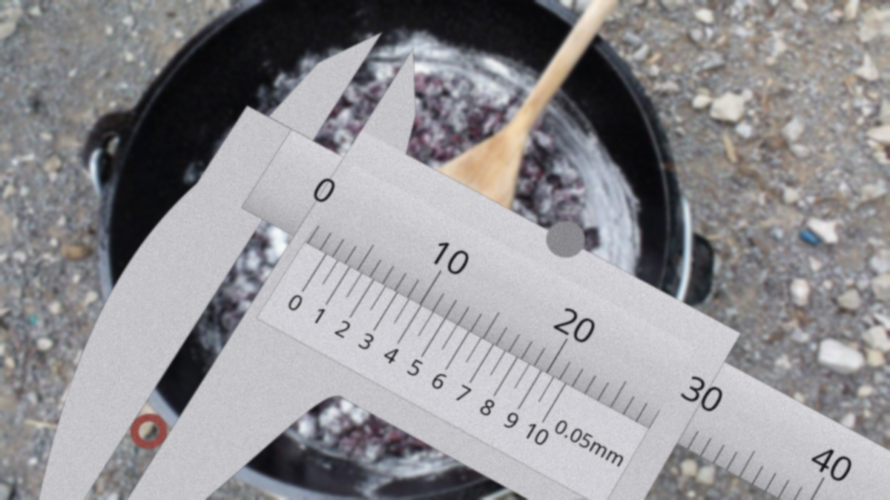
2.5
